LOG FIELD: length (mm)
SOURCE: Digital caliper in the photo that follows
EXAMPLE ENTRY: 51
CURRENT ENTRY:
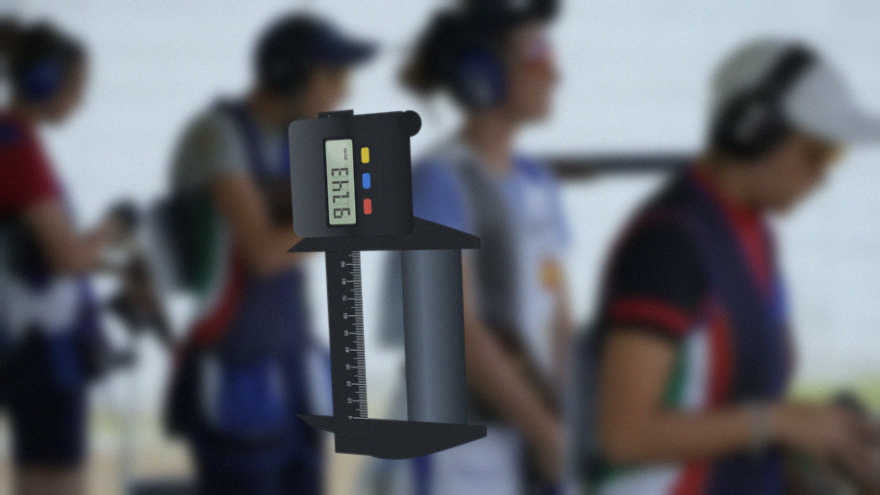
97.43
